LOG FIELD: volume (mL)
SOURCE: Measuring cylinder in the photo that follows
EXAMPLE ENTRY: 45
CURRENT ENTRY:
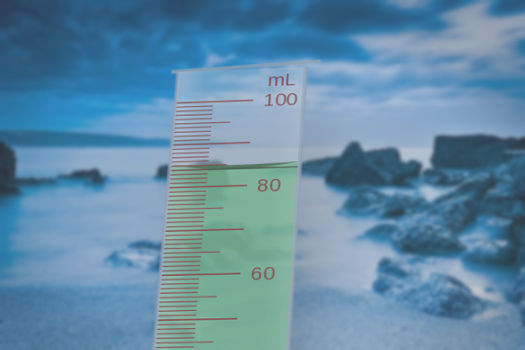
84
